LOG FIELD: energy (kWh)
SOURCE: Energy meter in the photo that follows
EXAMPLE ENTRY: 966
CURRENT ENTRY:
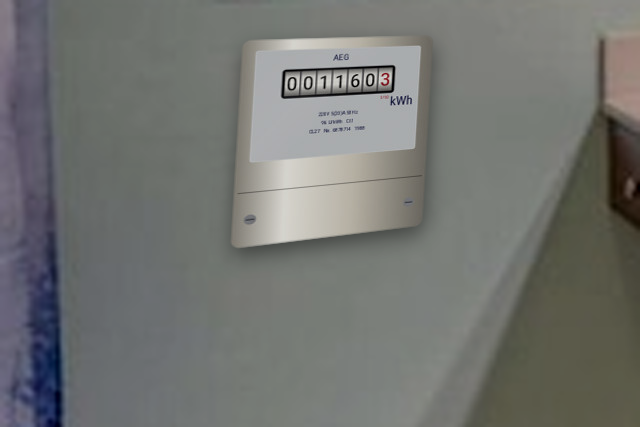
1160.3
